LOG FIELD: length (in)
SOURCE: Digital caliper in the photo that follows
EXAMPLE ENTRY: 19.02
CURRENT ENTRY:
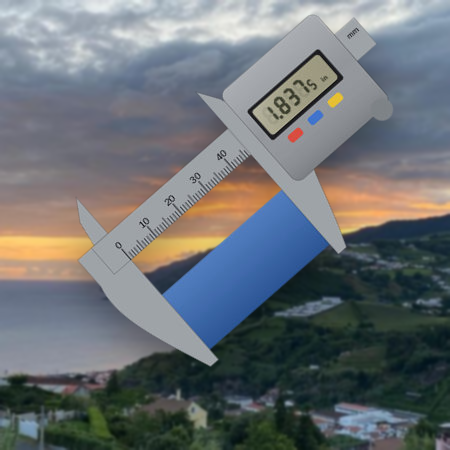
1.8375
